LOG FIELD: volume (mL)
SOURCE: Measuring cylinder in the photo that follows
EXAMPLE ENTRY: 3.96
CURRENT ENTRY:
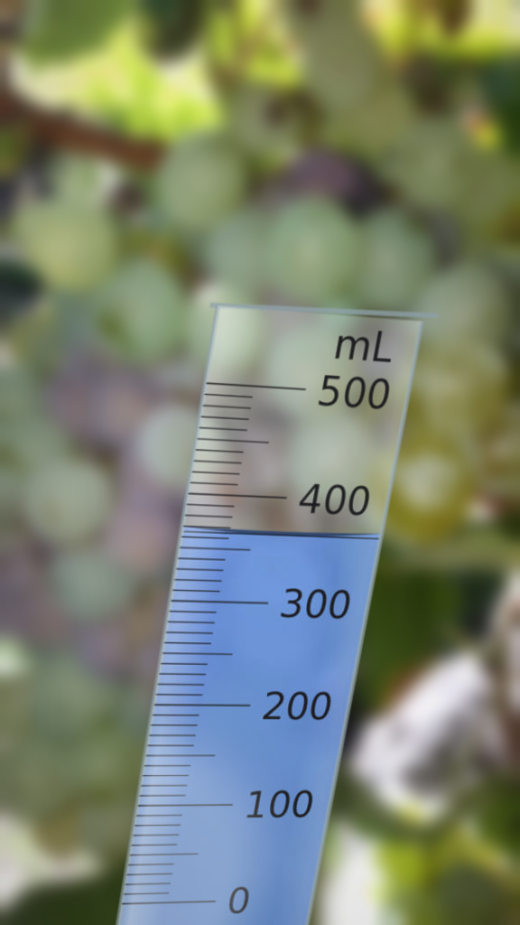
365
